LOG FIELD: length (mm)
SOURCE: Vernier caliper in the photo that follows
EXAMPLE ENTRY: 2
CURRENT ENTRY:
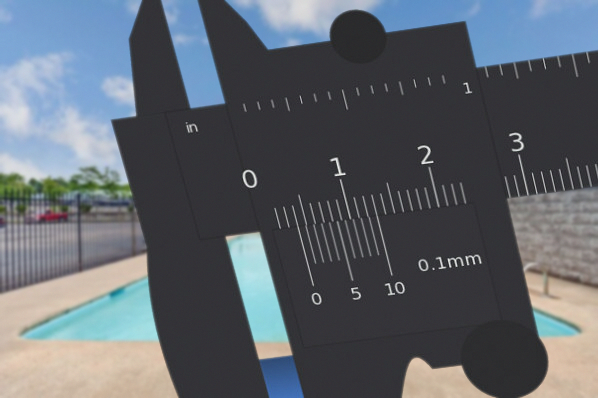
4.0
